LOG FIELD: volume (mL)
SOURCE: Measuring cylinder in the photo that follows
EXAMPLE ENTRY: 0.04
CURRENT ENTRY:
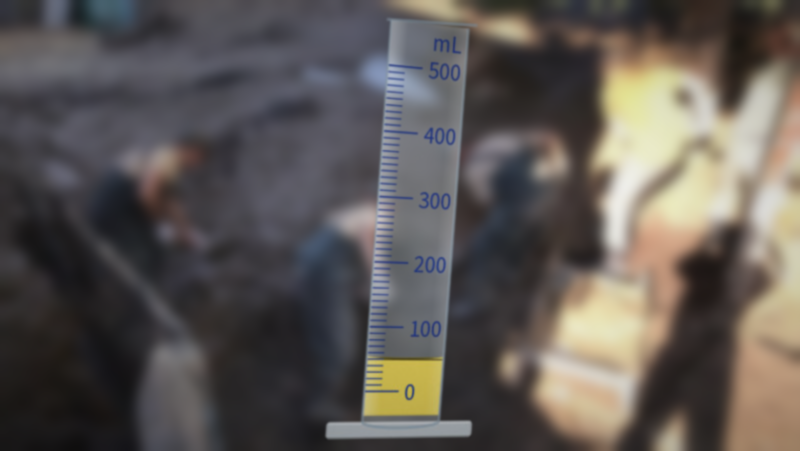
50
